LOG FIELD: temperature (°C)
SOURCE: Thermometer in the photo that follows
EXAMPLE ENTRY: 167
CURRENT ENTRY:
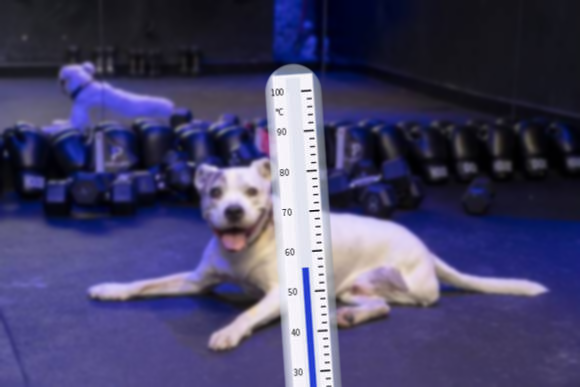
56
